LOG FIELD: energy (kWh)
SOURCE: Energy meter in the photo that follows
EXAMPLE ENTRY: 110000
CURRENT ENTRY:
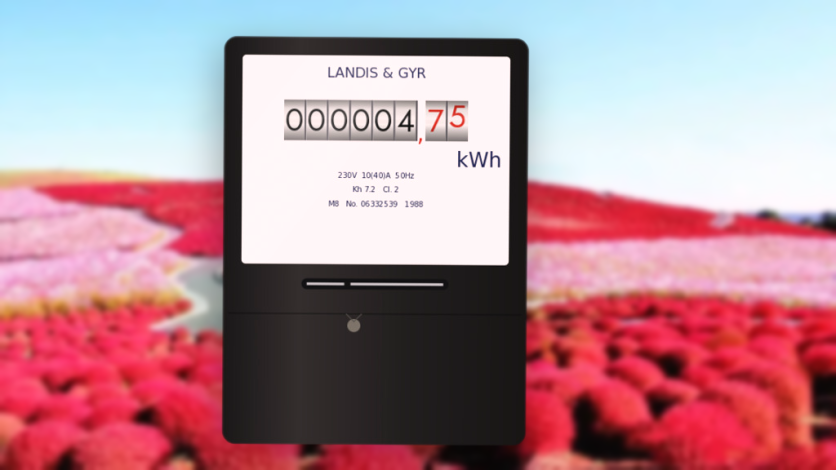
4.75
